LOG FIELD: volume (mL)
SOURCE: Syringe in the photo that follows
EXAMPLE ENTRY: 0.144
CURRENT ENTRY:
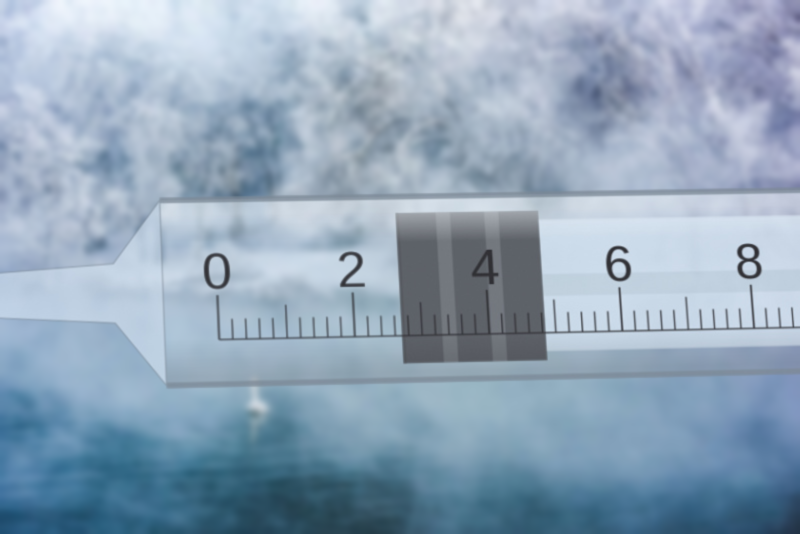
2.7
